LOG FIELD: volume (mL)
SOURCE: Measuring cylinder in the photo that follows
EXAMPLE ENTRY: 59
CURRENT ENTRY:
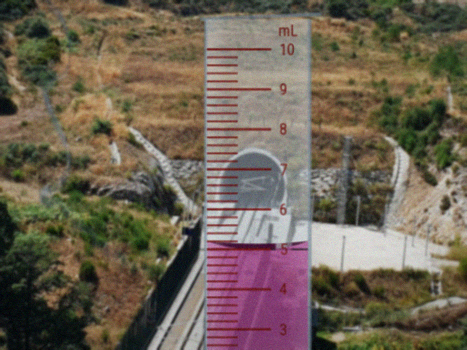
5
